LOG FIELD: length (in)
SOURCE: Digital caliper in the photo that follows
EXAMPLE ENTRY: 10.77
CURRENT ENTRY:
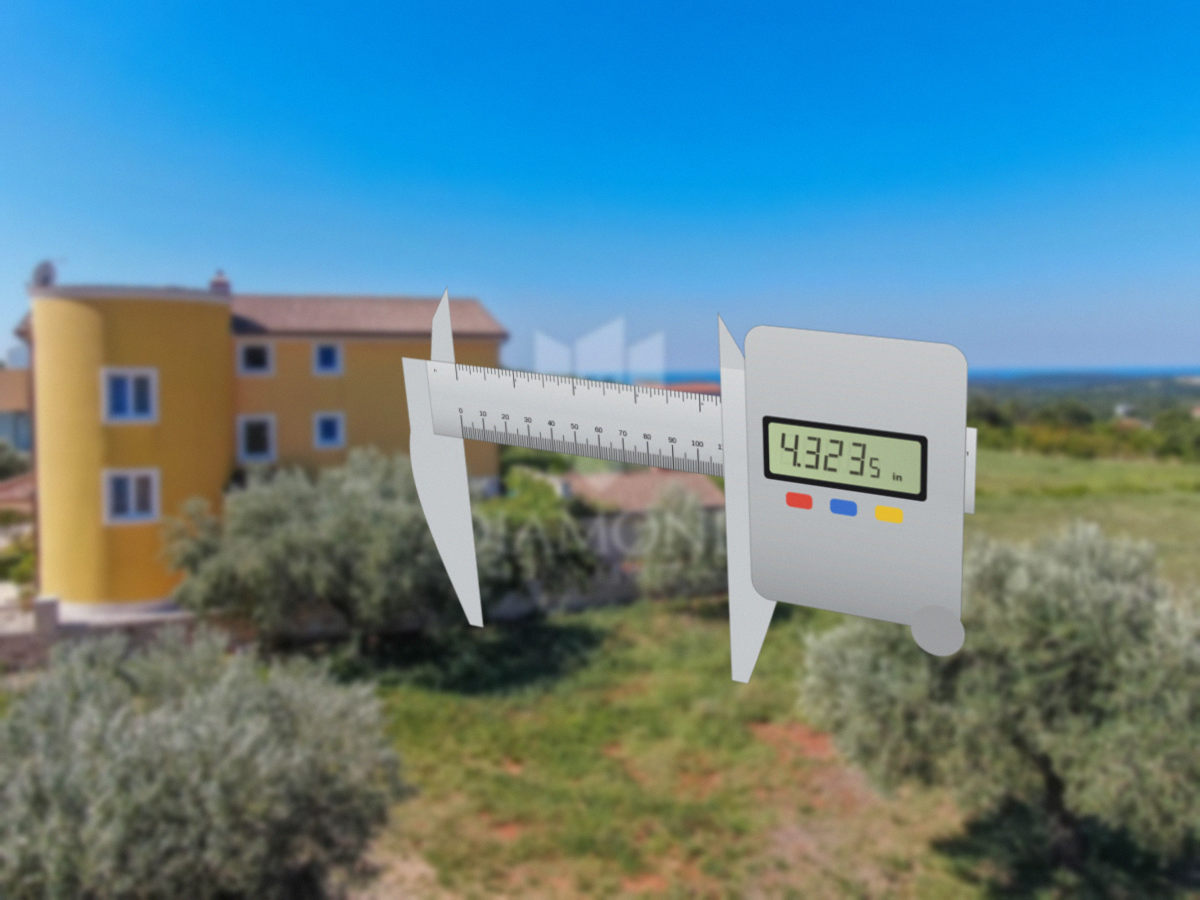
4.3235
